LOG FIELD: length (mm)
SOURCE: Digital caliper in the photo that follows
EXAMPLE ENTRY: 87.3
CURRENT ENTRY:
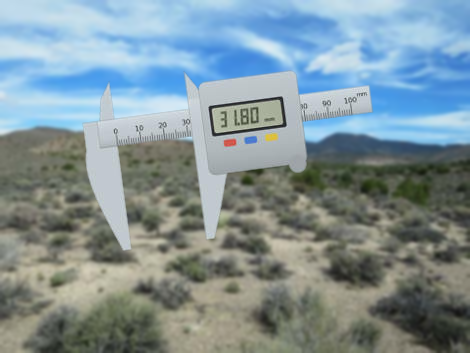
31.80
